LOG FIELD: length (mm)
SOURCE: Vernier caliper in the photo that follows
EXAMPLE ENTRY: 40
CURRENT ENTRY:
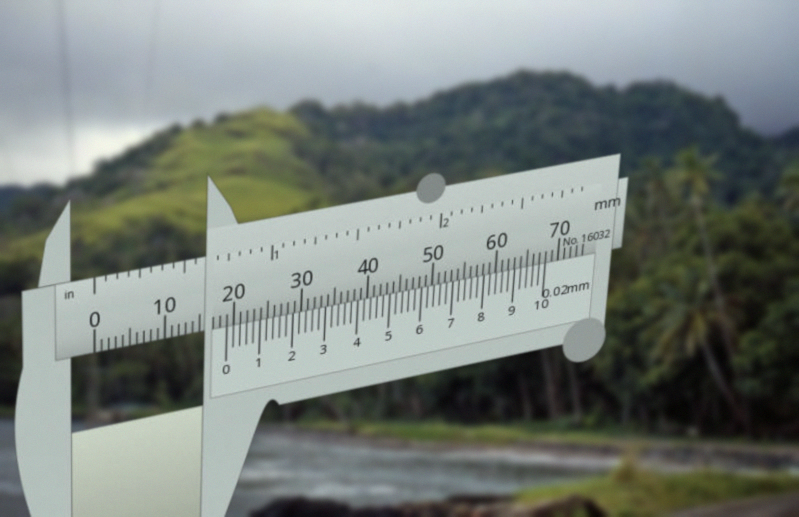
19.0
